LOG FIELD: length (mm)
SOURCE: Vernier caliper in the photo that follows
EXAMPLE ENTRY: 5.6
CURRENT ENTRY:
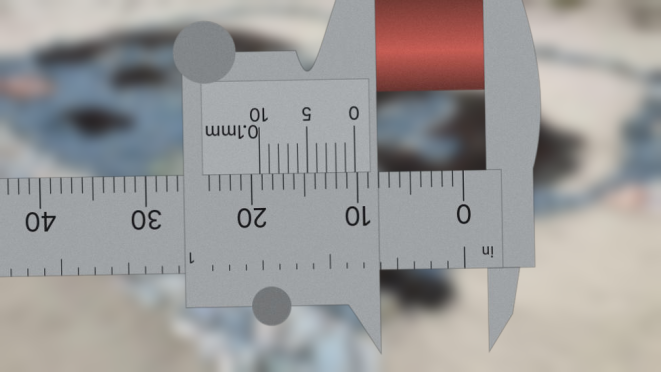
10.2
